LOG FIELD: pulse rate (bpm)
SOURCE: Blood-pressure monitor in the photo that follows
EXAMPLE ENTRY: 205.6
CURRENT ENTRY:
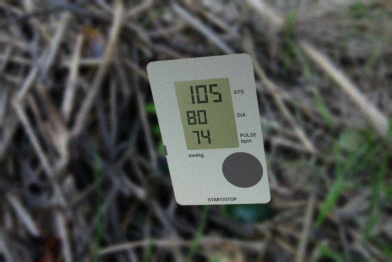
74
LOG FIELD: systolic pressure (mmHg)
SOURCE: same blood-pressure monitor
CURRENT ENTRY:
105
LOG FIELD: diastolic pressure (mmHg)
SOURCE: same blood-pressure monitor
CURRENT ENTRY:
80
